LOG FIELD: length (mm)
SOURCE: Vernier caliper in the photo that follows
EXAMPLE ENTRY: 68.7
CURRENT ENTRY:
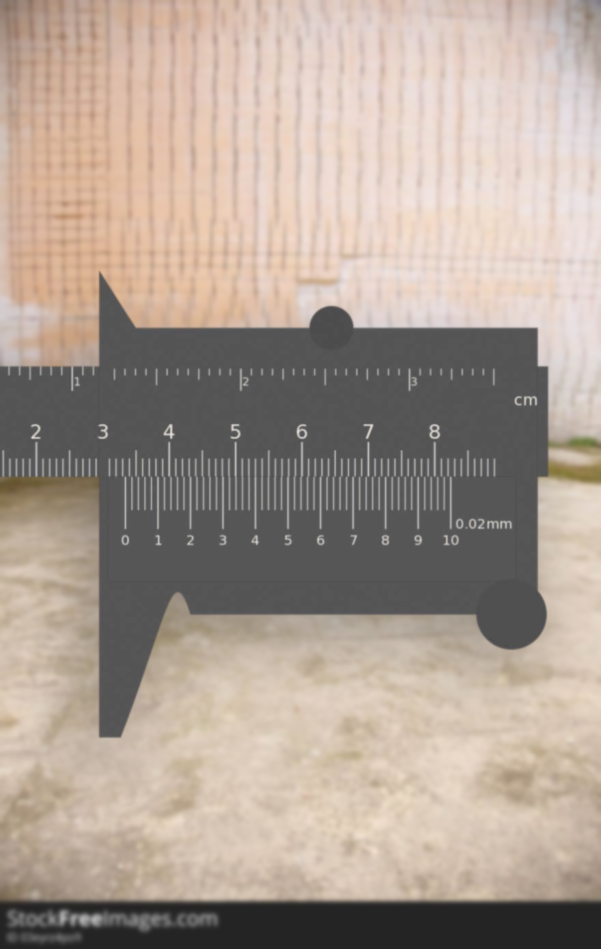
33.4
